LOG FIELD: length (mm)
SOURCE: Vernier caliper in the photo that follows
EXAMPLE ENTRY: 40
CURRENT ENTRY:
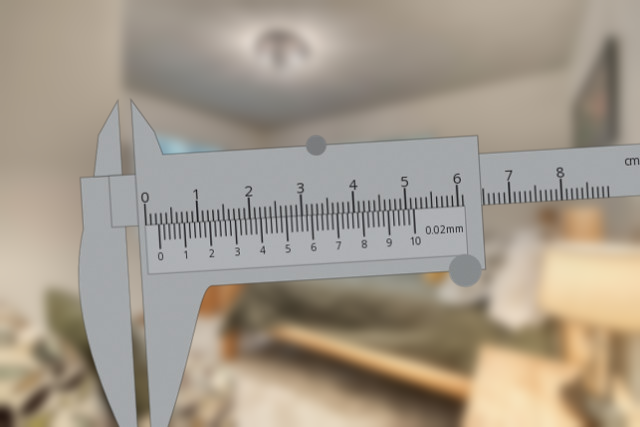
2.5
